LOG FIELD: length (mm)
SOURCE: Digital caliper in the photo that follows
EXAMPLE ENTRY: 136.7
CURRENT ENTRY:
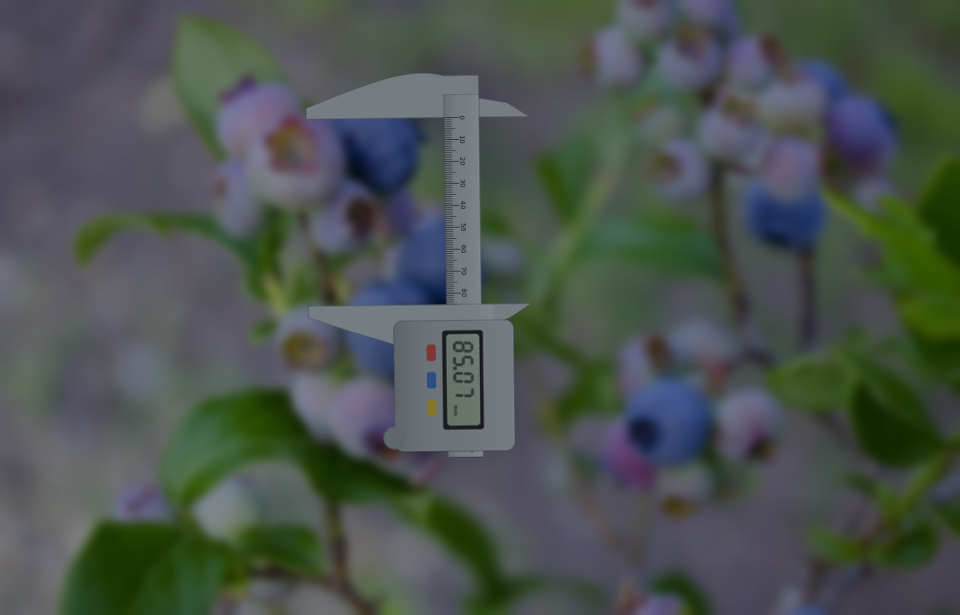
85.07
